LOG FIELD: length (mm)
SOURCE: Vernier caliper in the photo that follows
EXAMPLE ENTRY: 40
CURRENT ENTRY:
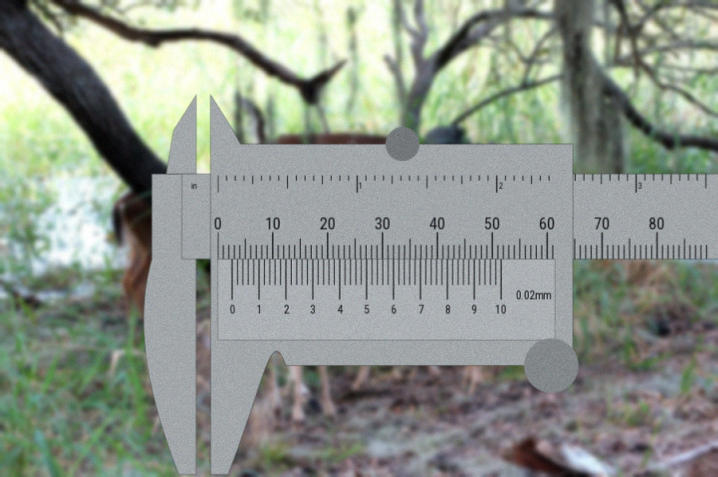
2.6
